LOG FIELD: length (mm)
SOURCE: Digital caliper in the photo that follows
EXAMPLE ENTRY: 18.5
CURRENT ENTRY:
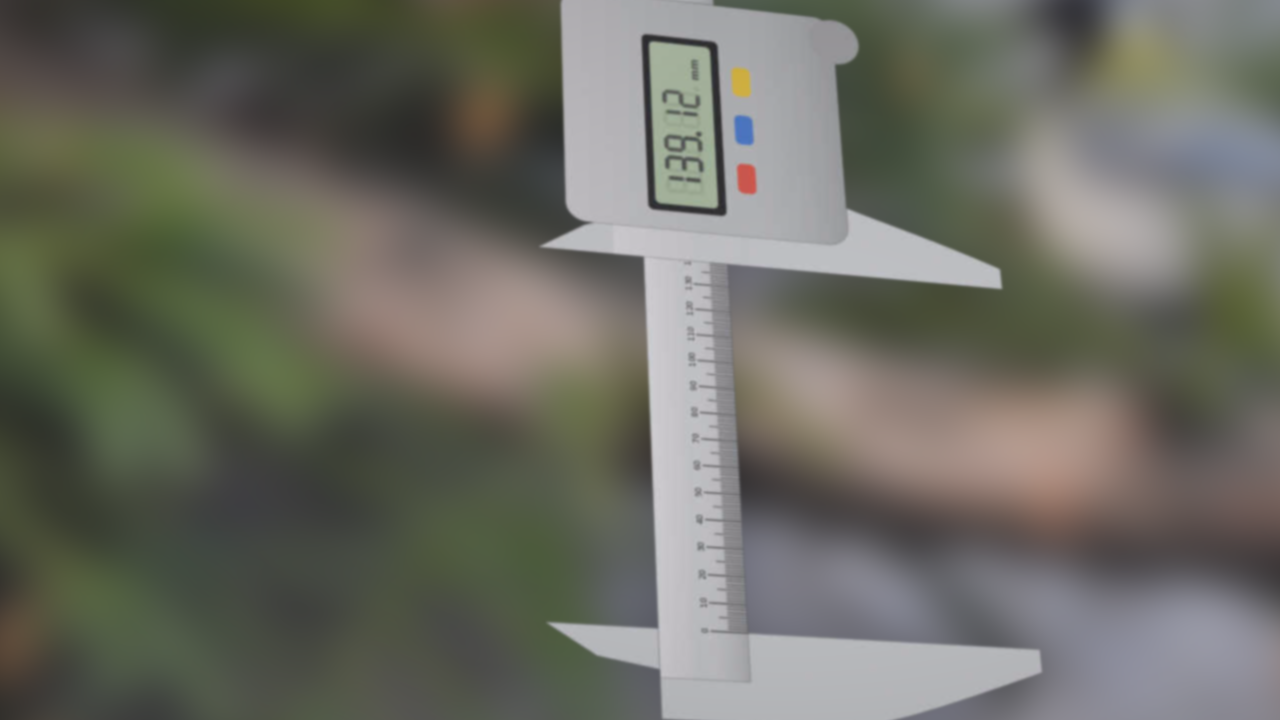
139.12
